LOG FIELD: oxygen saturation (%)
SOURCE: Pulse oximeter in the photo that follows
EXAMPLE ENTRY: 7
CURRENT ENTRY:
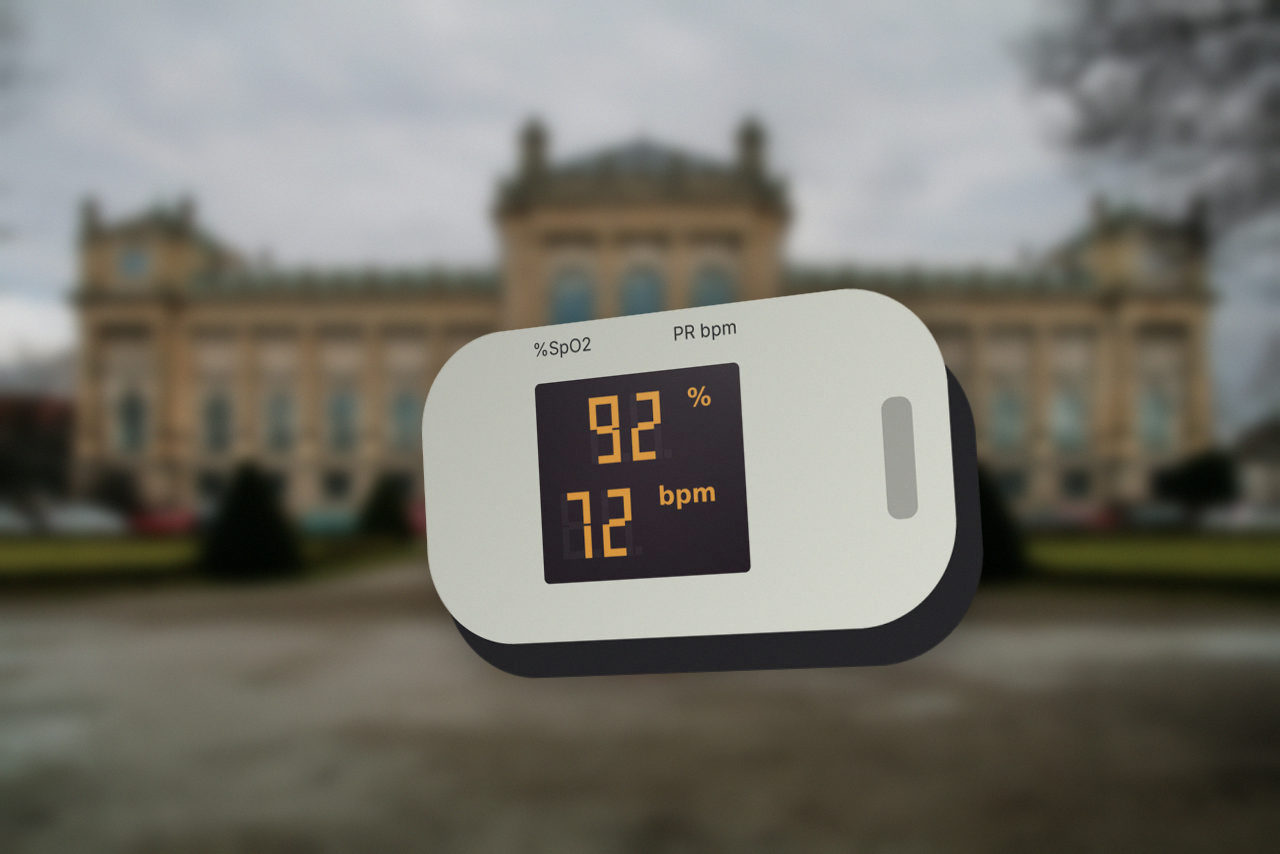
92
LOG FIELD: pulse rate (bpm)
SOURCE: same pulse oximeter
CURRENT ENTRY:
72
